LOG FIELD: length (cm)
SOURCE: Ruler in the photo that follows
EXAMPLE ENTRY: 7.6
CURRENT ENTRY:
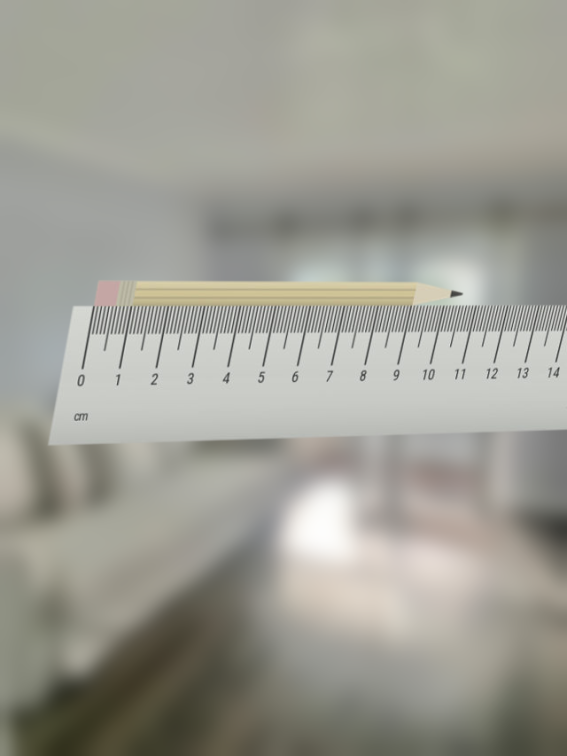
10.5
